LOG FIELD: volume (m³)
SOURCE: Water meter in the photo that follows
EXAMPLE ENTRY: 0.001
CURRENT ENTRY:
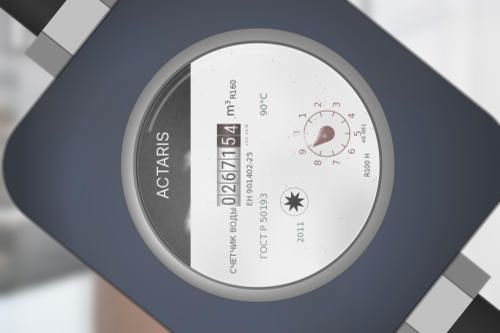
2671.538
